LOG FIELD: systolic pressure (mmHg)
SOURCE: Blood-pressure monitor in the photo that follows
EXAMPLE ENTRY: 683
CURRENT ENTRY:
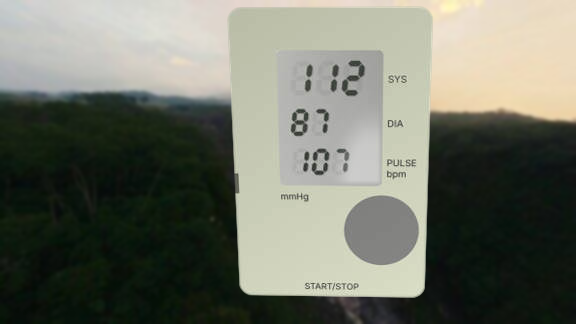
112
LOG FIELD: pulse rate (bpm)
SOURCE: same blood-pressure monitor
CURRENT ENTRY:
107
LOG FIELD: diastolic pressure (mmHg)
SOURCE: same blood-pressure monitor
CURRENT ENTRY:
87
